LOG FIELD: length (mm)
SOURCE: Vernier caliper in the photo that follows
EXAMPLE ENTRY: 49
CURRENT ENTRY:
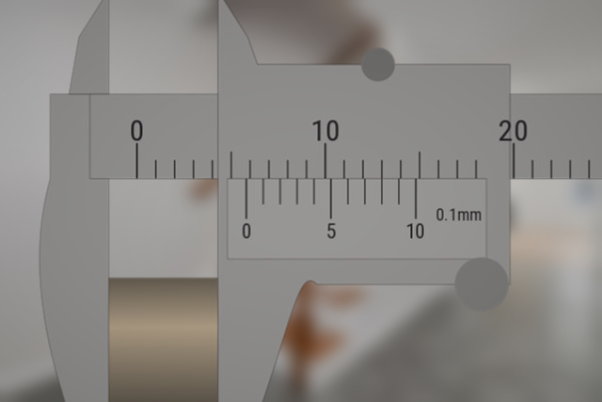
5.8
